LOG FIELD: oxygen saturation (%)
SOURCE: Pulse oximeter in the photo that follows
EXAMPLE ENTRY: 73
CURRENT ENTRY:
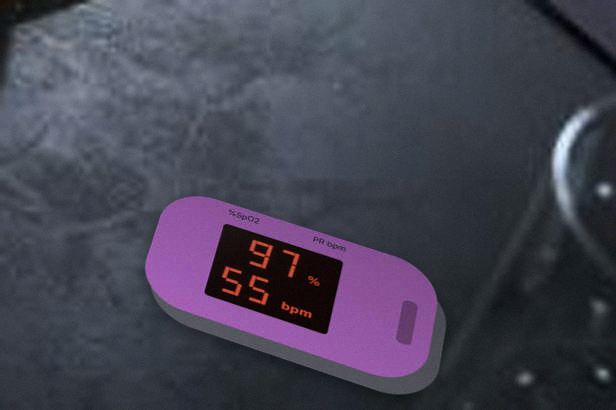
97
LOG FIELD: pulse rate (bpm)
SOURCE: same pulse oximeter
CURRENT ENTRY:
55
